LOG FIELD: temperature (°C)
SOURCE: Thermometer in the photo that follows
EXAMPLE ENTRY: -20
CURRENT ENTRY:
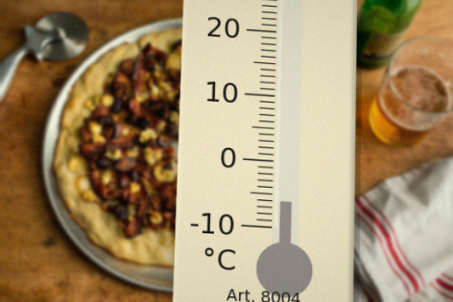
-6
